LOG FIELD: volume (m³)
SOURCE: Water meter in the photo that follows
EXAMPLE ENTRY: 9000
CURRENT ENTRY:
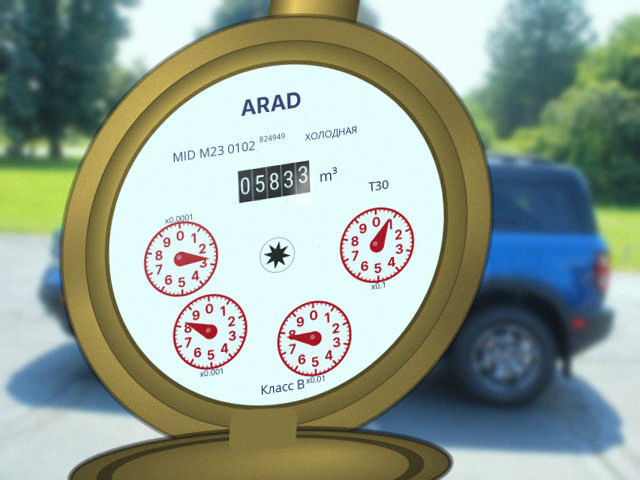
5833.0782
